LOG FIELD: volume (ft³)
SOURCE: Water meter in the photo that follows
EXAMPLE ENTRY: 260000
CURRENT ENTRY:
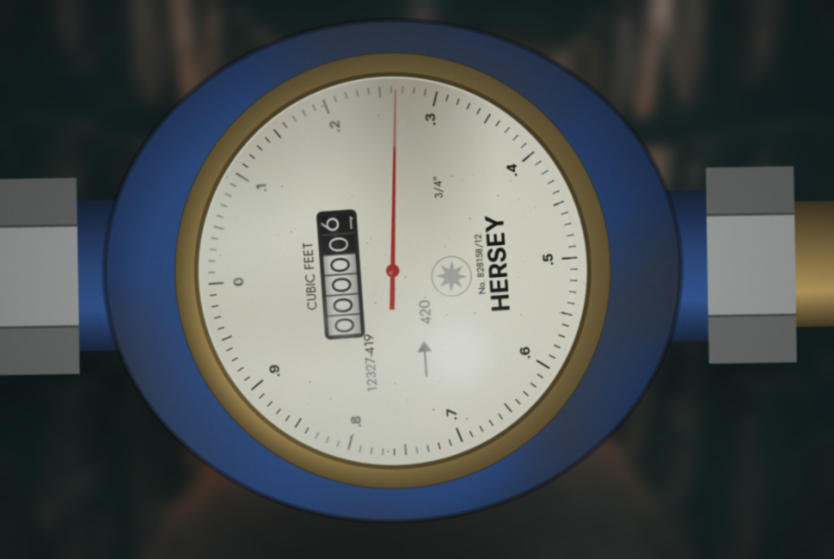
6.26
